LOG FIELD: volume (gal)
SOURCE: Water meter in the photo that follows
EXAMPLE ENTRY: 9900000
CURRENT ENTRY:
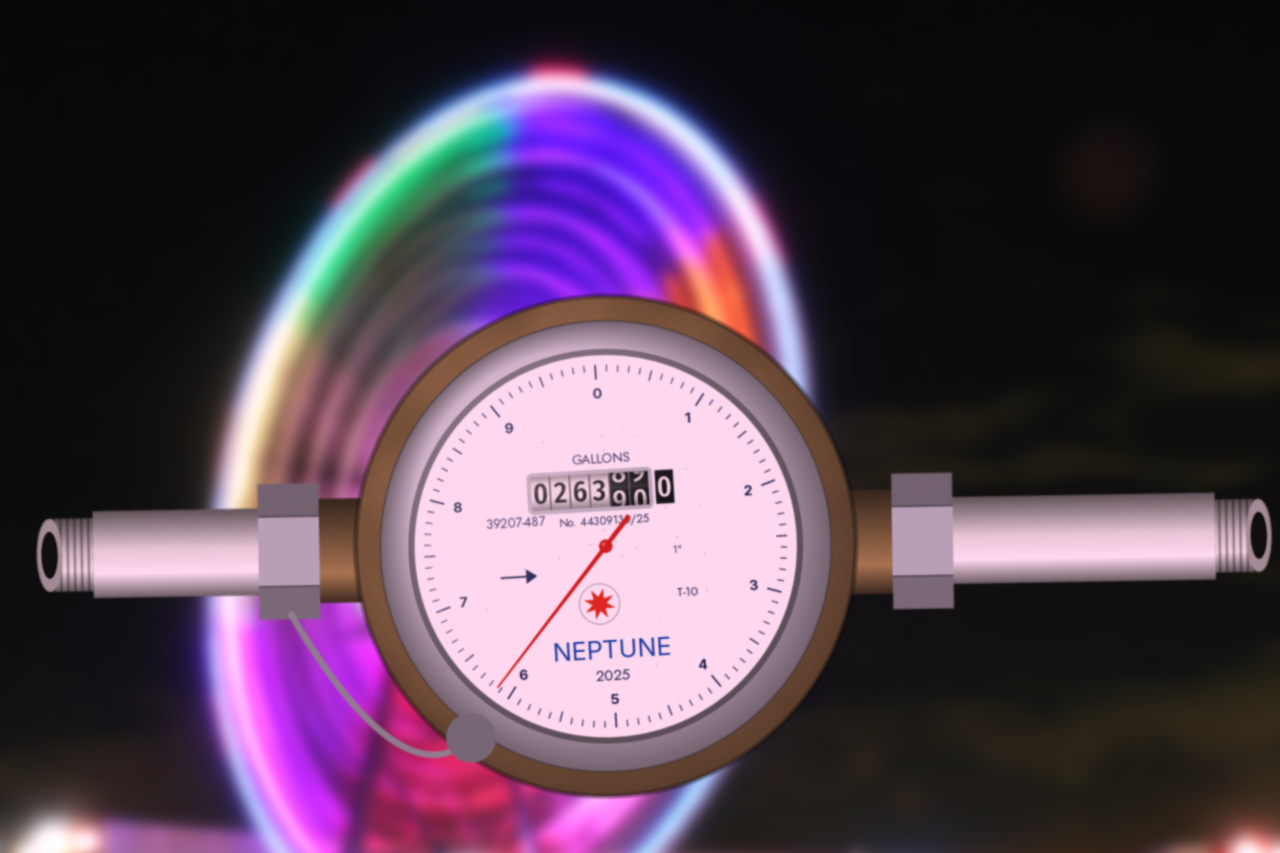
263896.1
